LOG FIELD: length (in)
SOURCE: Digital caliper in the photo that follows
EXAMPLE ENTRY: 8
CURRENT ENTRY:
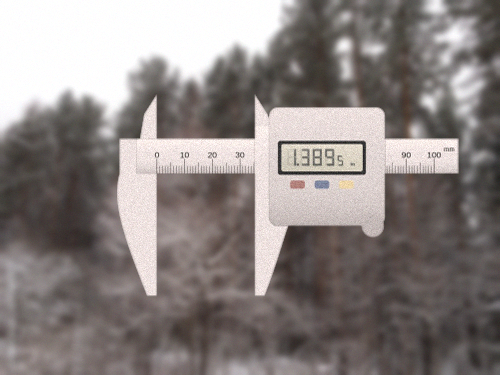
1.3895
